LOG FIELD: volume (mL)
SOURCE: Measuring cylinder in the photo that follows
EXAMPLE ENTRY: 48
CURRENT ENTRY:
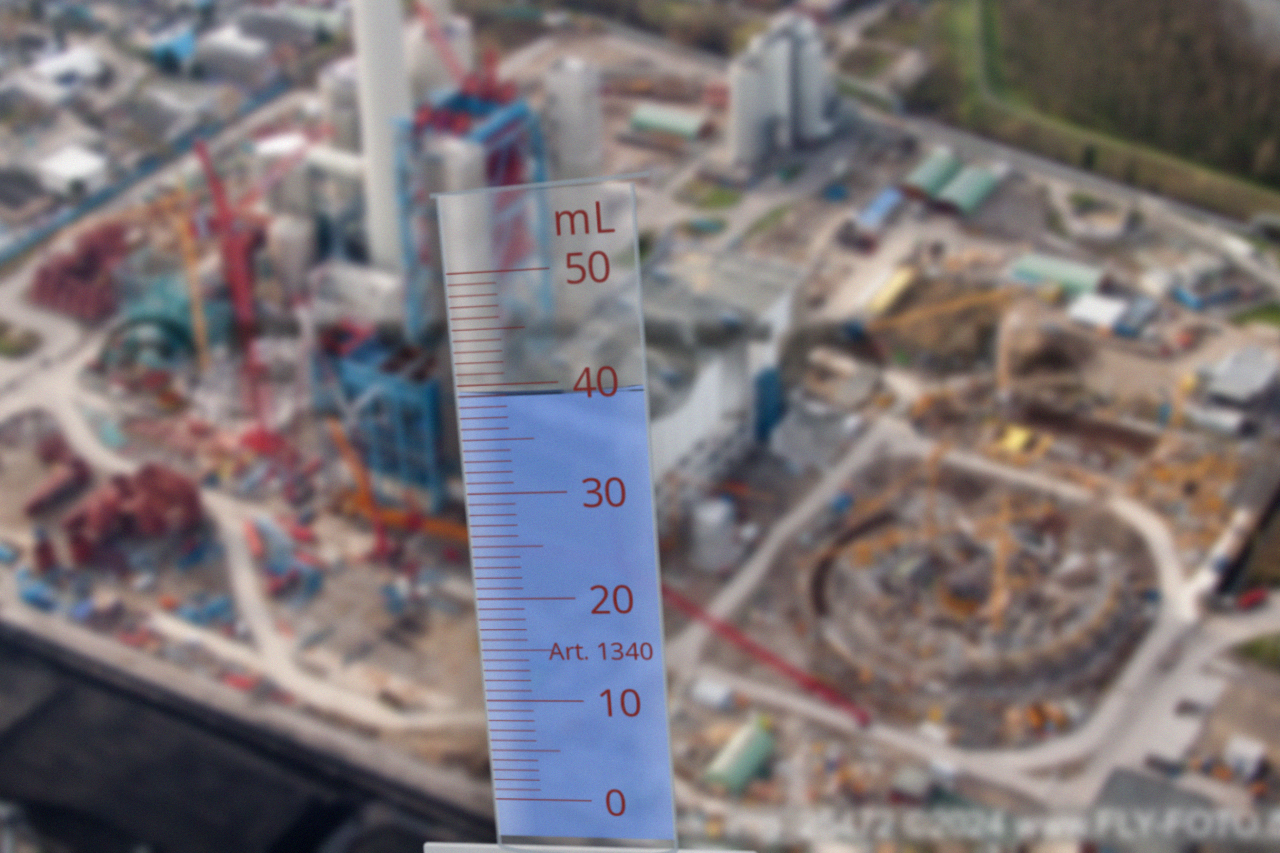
39
